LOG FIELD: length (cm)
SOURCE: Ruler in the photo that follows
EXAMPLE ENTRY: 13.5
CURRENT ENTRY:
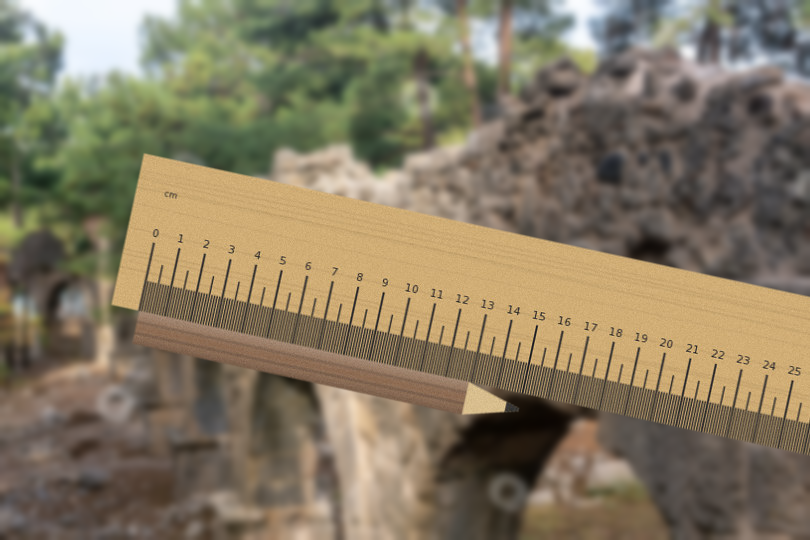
15
